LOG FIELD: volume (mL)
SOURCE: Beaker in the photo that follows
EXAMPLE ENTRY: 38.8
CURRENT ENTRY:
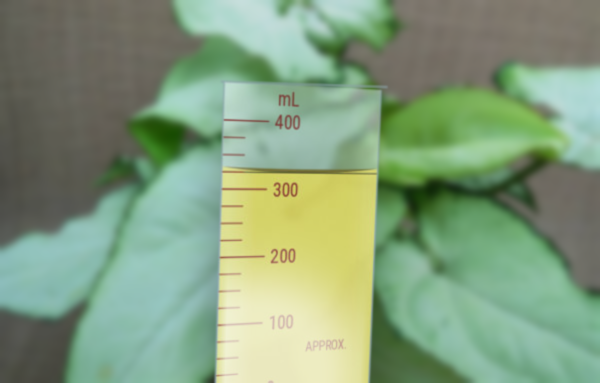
325
